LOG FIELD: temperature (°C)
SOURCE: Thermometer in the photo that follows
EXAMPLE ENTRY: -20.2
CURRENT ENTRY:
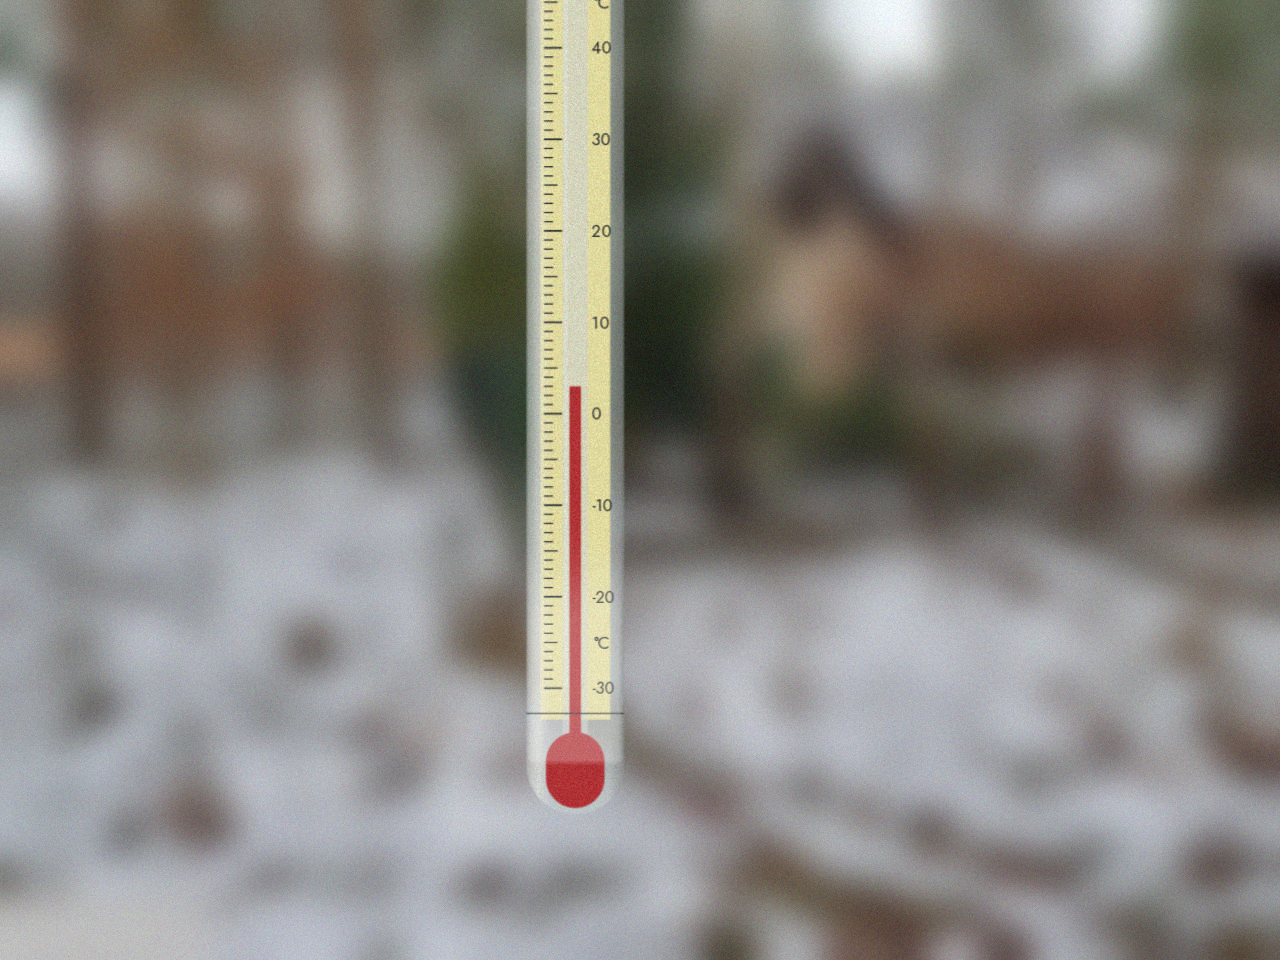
3
